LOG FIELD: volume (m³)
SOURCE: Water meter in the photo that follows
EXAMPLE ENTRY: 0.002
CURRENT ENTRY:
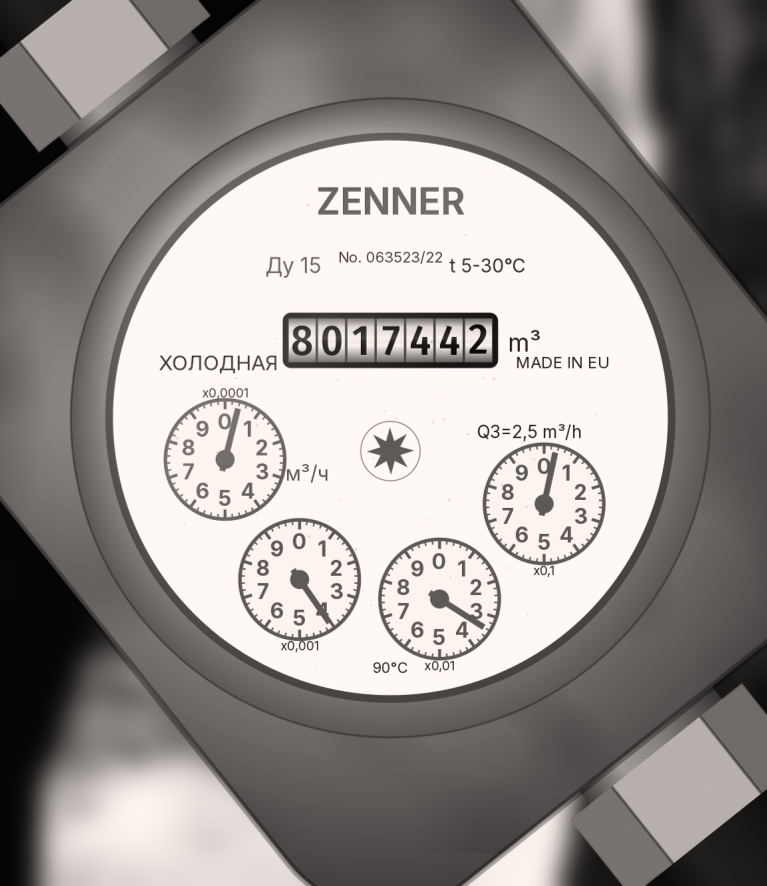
8017442.0340
